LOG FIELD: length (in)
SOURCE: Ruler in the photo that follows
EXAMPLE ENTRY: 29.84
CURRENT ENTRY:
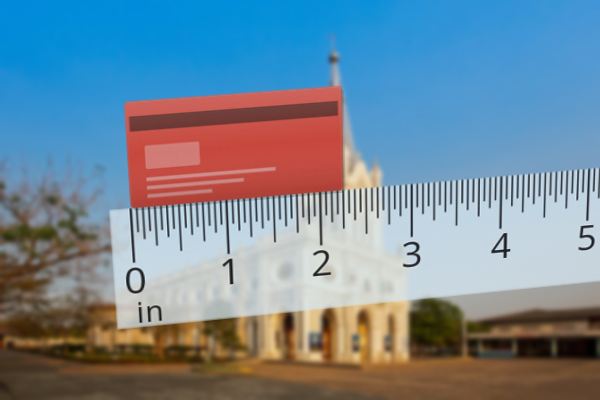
2.25
